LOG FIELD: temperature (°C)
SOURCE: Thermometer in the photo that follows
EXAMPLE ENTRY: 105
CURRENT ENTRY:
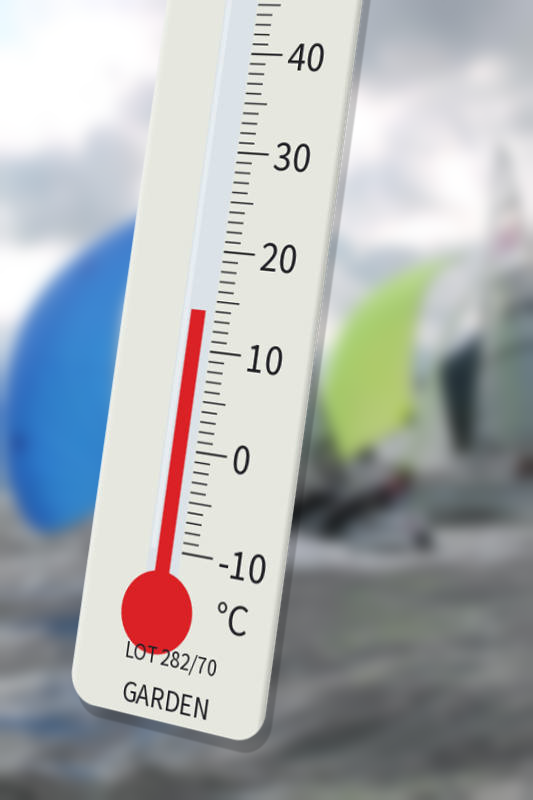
14
